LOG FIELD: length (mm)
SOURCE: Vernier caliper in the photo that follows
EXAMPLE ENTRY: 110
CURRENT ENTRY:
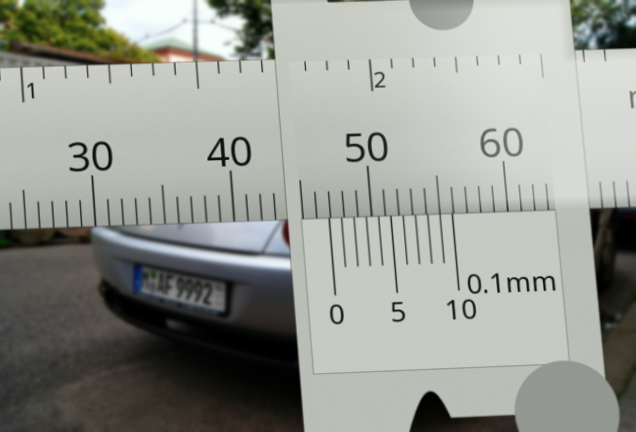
46.9
